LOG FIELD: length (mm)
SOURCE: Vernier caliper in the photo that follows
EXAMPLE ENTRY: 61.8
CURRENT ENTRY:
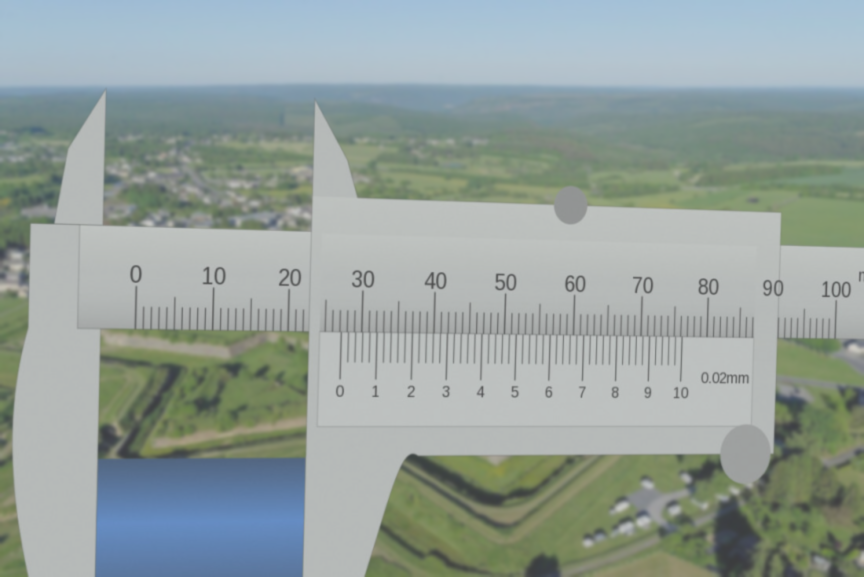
27.2
